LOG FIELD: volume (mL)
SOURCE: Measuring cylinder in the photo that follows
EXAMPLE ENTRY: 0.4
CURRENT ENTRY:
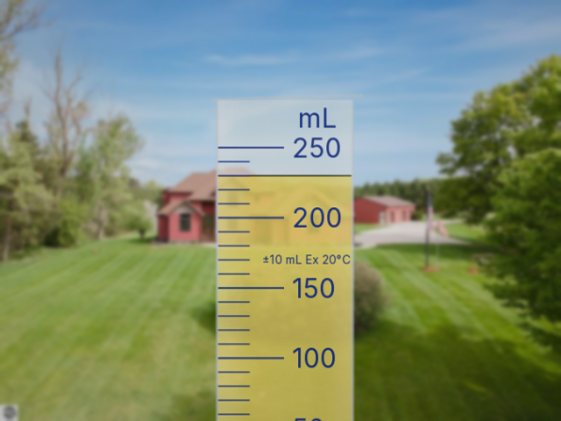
230
